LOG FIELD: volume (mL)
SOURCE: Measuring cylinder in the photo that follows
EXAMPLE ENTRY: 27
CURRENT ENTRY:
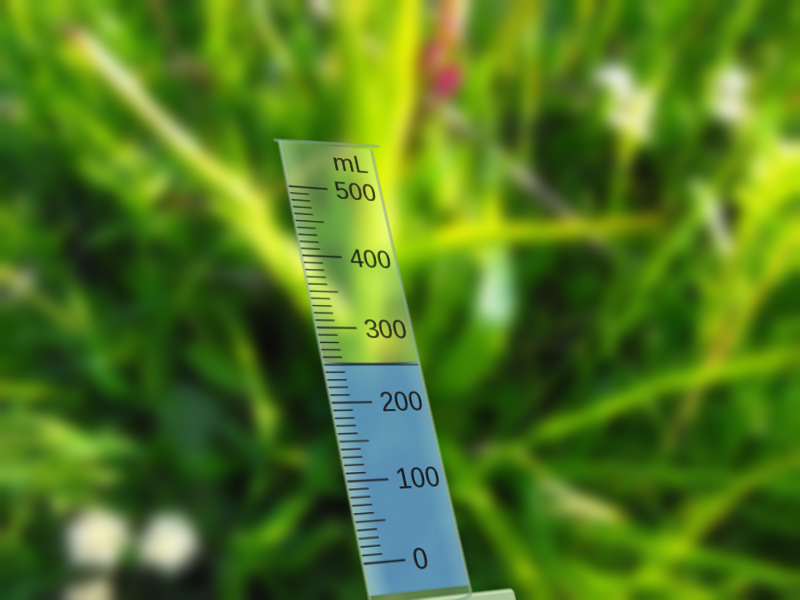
250
